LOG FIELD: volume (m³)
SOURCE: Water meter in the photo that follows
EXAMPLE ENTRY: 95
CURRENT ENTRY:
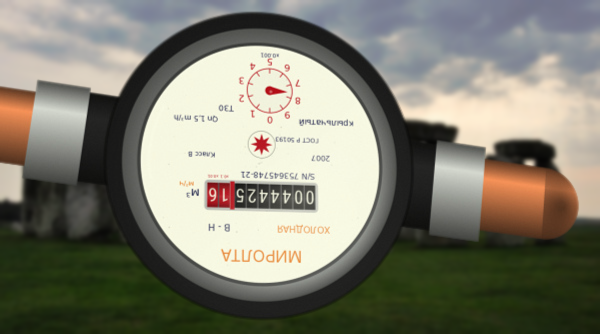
44425.167
